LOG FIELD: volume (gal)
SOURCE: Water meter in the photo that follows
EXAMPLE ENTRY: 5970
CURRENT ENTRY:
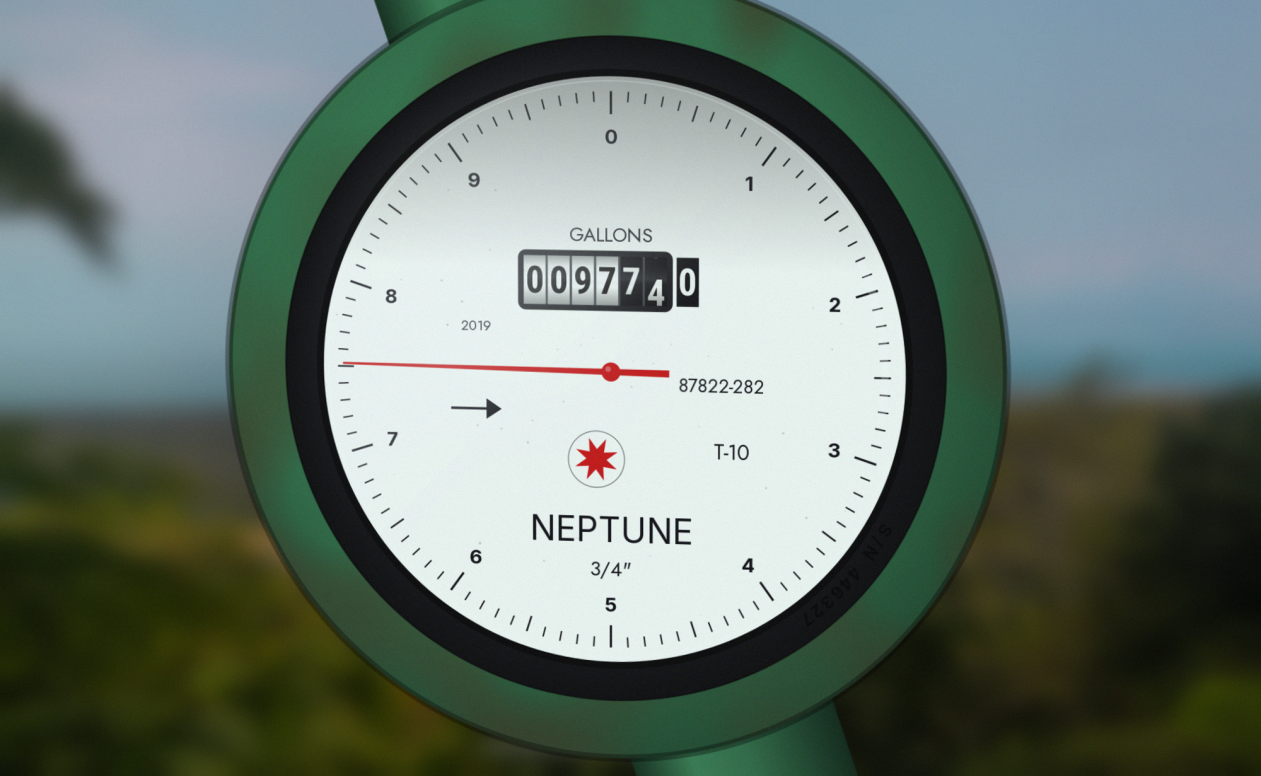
97737.5
